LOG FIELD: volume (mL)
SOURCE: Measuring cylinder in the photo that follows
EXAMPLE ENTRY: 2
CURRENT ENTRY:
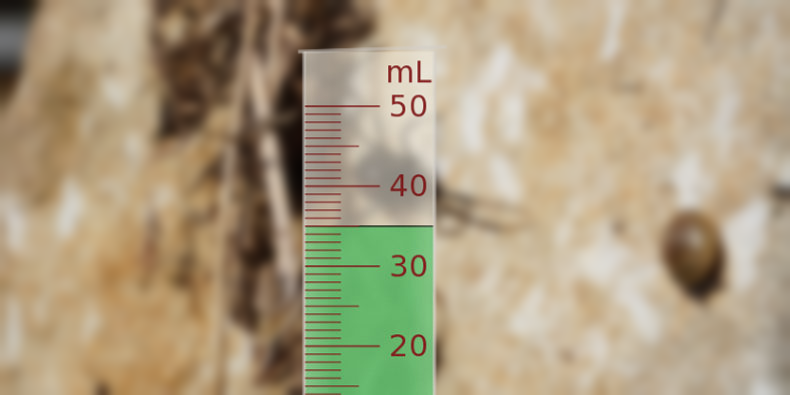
35
